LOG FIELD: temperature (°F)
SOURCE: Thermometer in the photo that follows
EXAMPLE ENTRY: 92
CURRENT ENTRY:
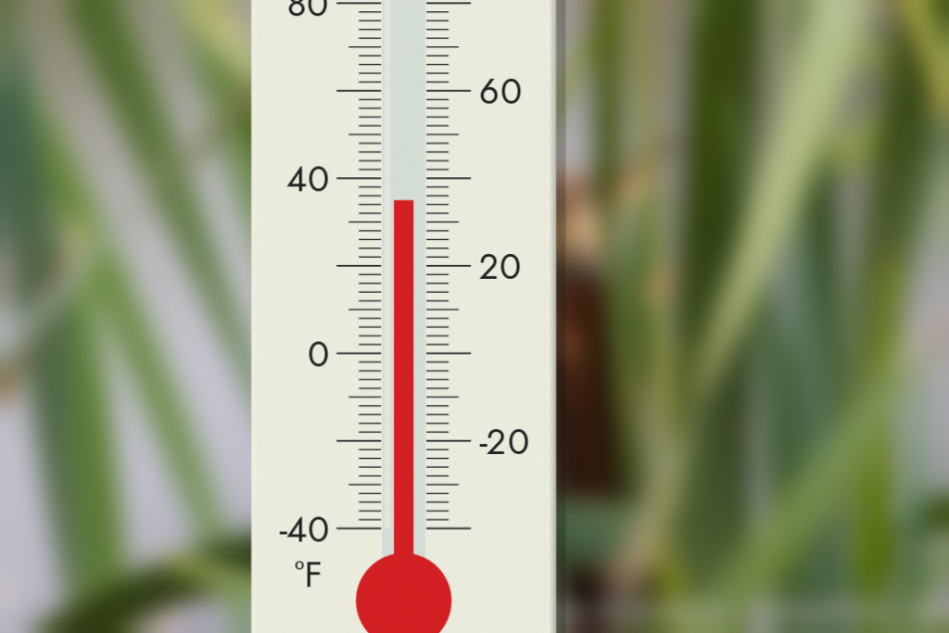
35
